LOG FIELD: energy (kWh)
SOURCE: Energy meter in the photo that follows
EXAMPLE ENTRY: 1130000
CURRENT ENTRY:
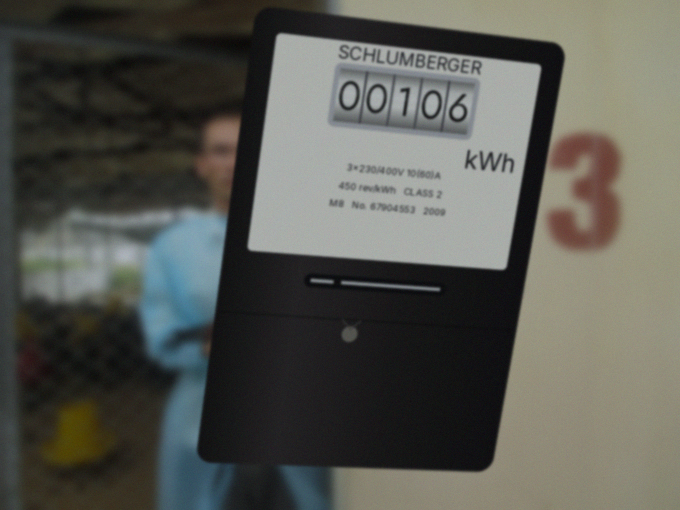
106
